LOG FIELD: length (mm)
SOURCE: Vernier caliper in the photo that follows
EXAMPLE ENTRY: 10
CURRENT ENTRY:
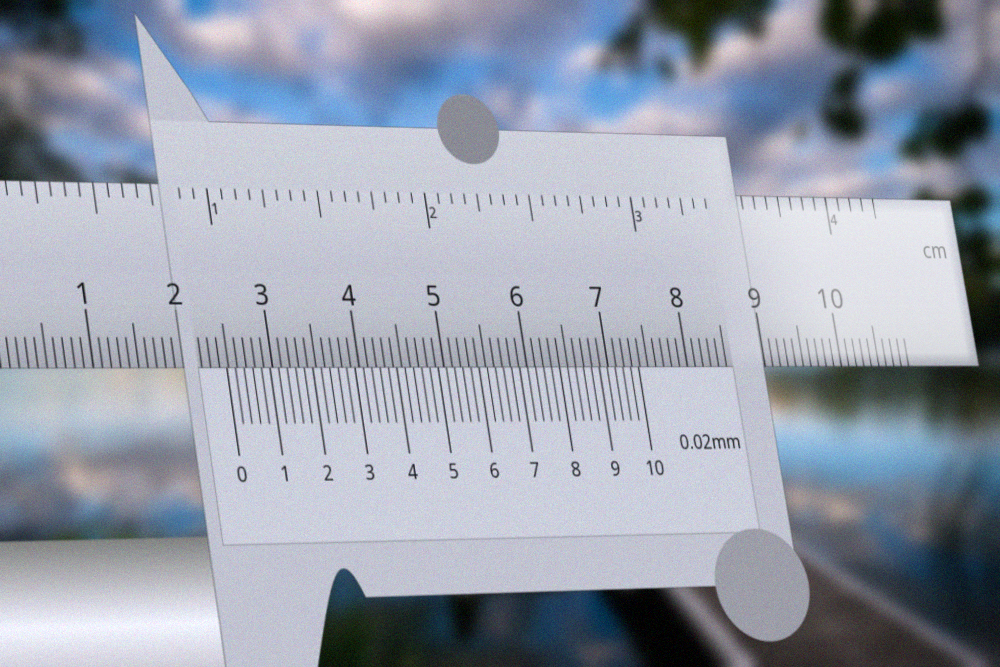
24.8
